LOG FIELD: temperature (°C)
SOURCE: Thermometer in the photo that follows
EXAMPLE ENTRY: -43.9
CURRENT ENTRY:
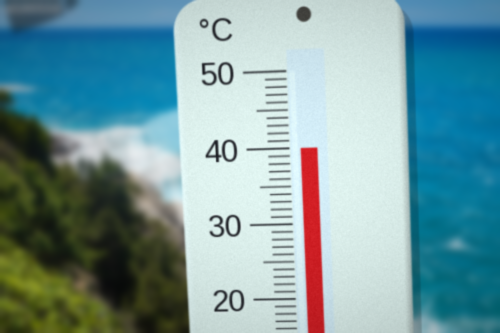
40
